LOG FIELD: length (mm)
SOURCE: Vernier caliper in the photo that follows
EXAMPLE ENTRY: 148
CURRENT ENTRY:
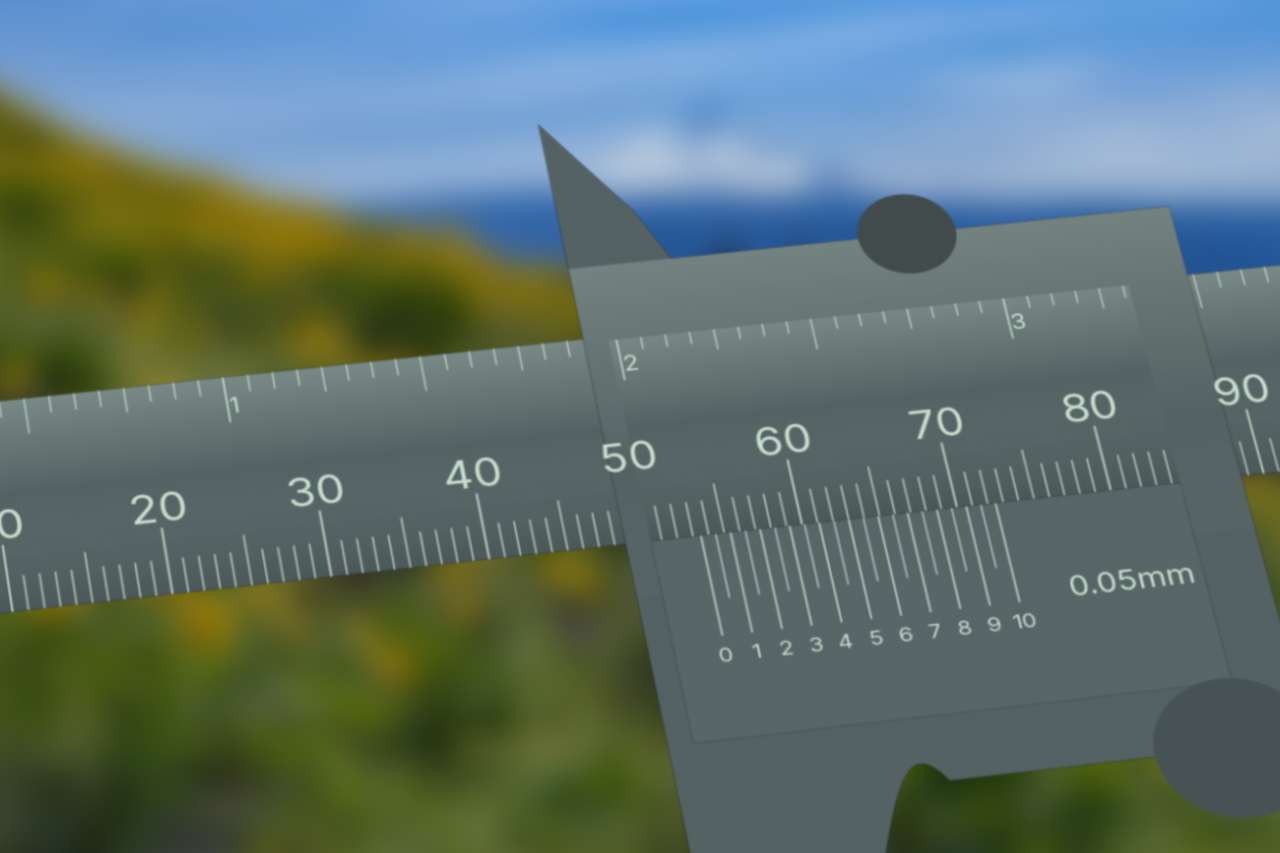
53.5
